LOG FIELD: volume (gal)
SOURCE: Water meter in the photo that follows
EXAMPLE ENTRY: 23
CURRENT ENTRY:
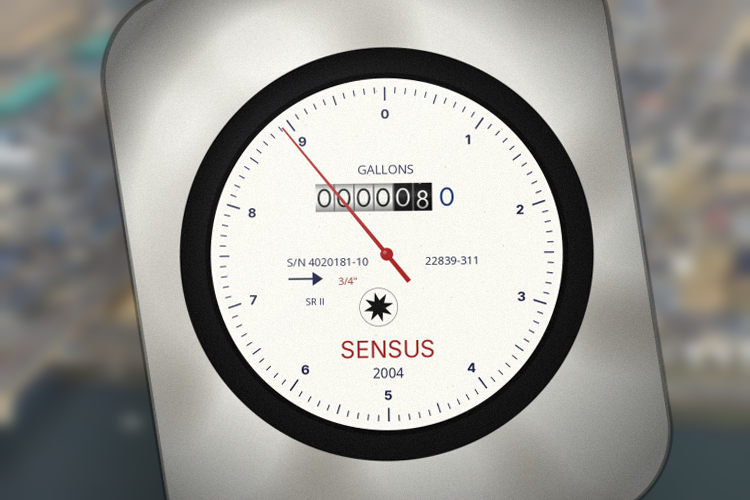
78.9
